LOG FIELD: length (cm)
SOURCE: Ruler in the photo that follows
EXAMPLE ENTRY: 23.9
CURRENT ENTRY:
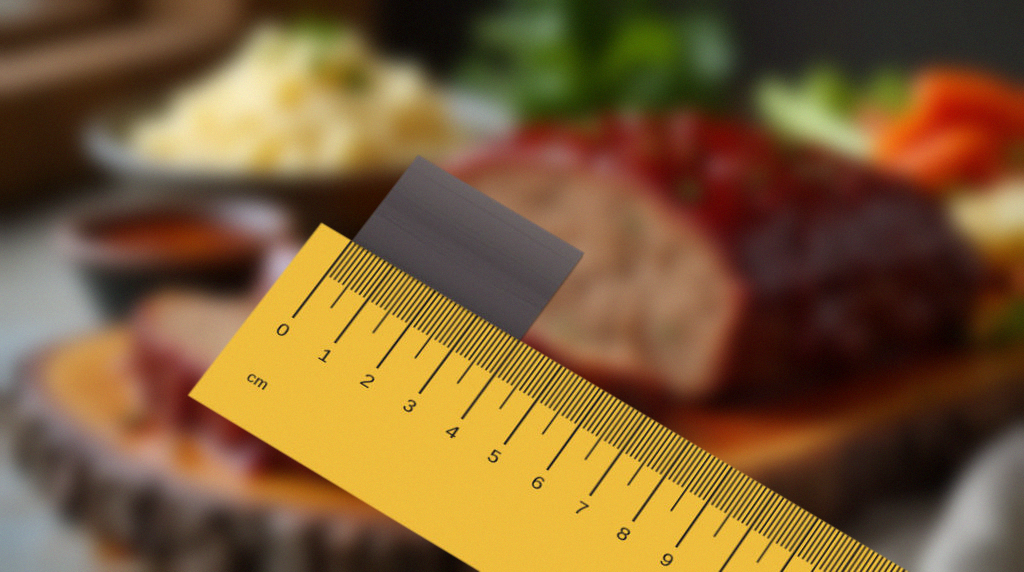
4
